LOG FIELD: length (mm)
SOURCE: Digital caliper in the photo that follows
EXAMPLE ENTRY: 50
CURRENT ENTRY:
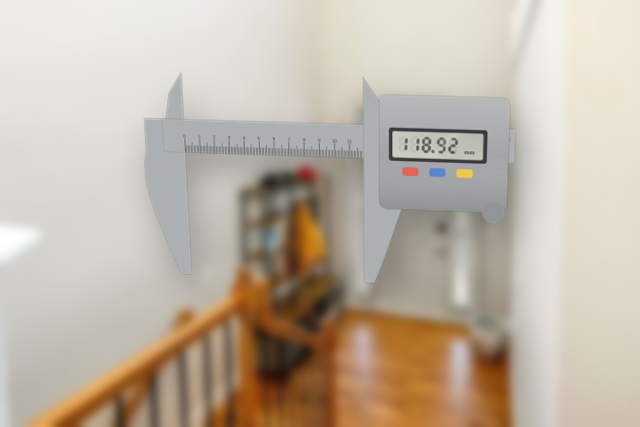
118.92
